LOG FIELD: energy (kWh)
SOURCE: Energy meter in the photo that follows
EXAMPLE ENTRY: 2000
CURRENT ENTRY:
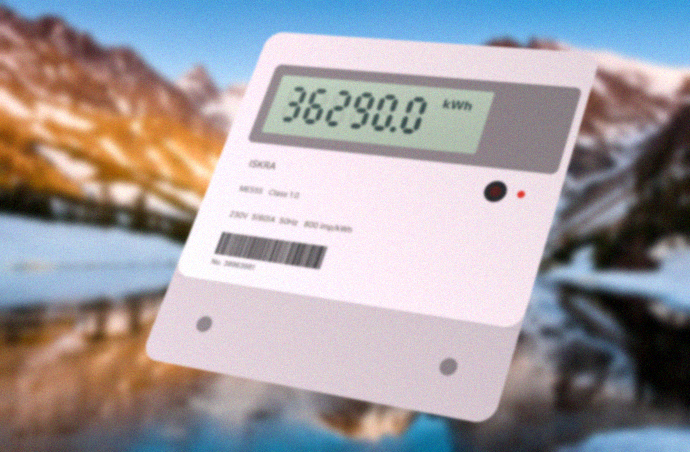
36290.0
